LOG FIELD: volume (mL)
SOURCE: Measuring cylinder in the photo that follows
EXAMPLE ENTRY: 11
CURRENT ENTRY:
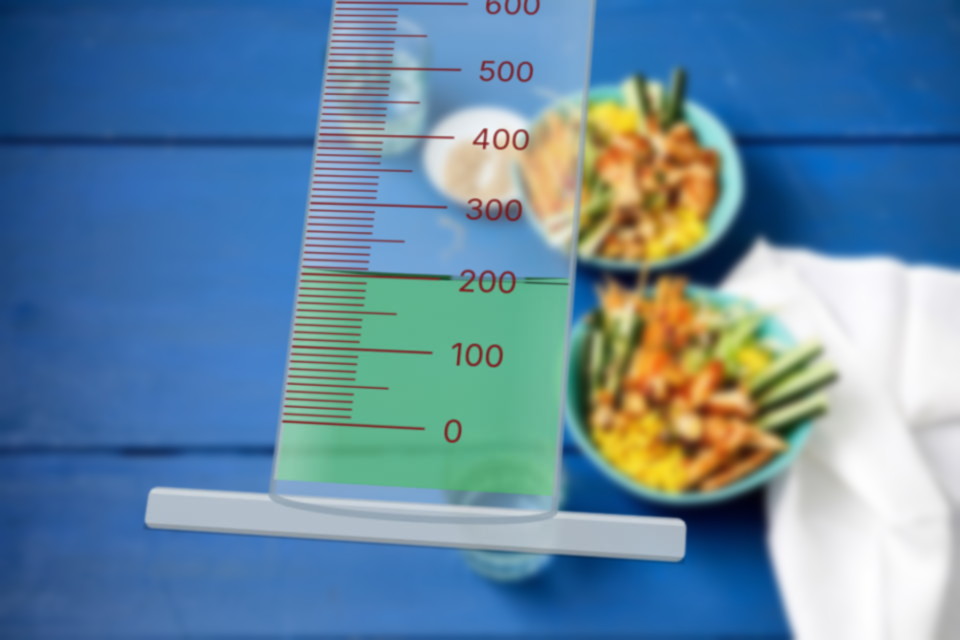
200
